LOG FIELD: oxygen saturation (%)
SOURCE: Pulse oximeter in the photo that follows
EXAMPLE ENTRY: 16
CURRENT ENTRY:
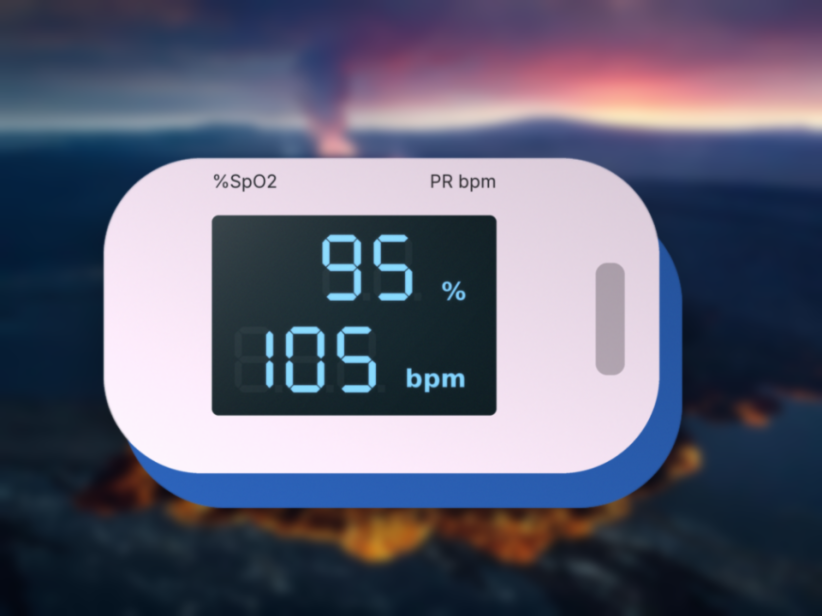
95
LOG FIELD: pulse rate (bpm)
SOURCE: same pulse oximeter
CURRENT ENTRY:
105
